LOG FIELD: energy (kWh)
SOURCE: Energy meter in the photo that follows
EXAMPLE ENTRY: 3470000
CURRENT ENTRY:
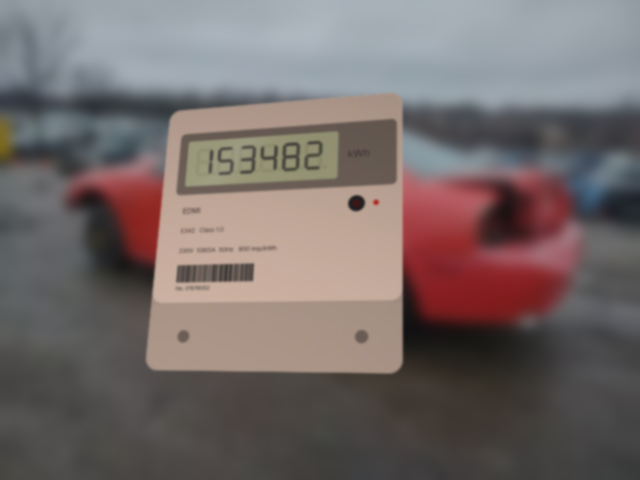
153482
